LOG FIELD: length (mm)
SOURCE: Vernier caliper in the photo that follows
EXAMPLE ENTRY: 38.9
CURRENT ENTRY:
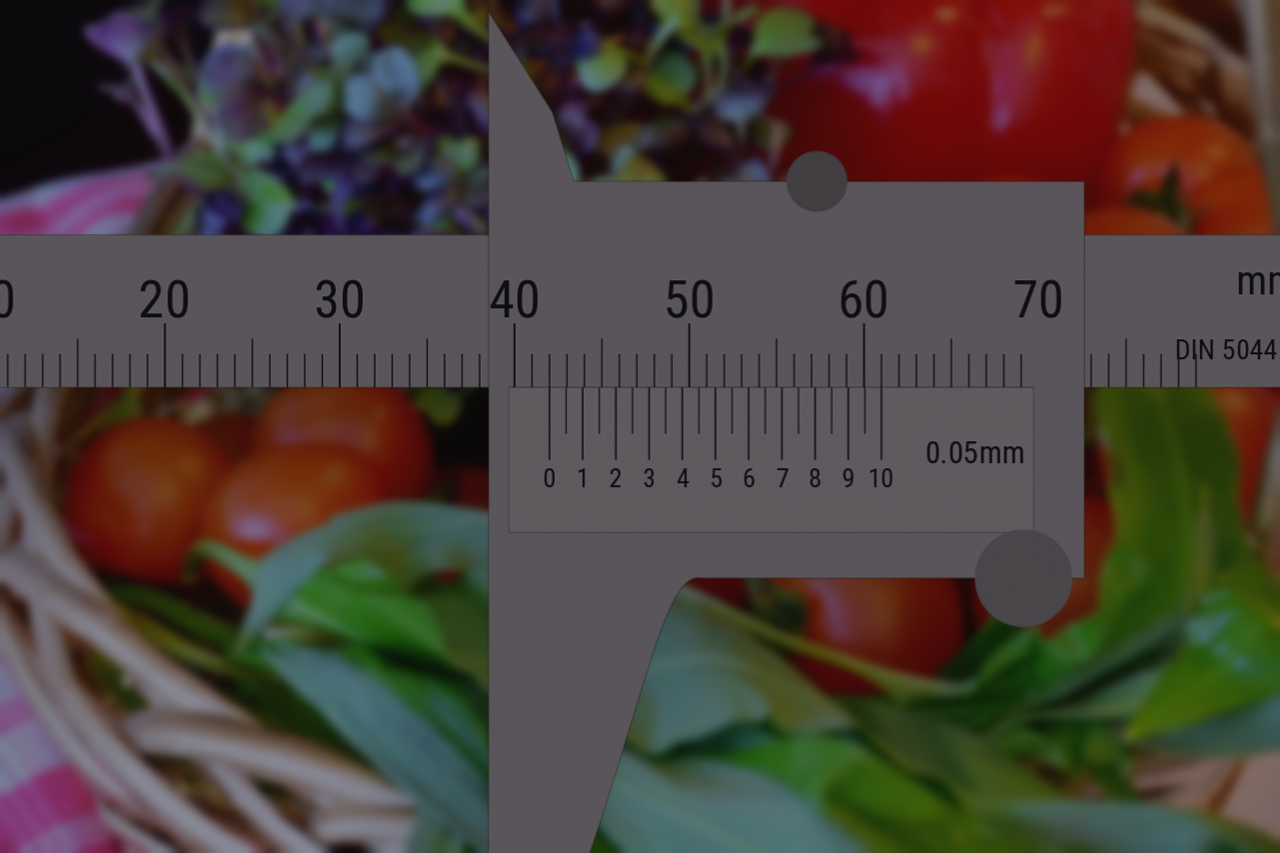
42.0
